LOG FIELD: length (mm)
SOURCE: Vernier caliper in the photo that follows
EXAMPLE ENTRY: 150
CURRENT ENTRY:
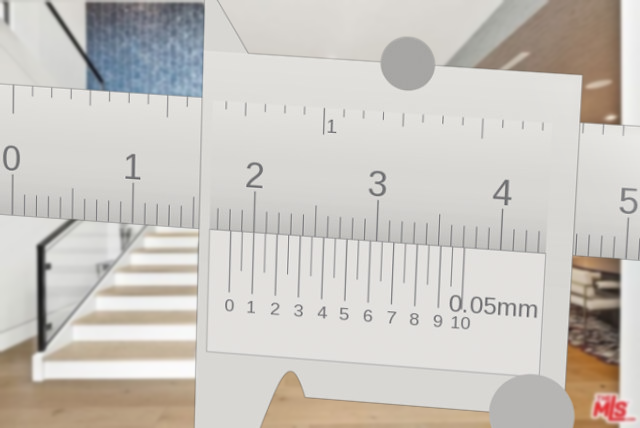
18.1
